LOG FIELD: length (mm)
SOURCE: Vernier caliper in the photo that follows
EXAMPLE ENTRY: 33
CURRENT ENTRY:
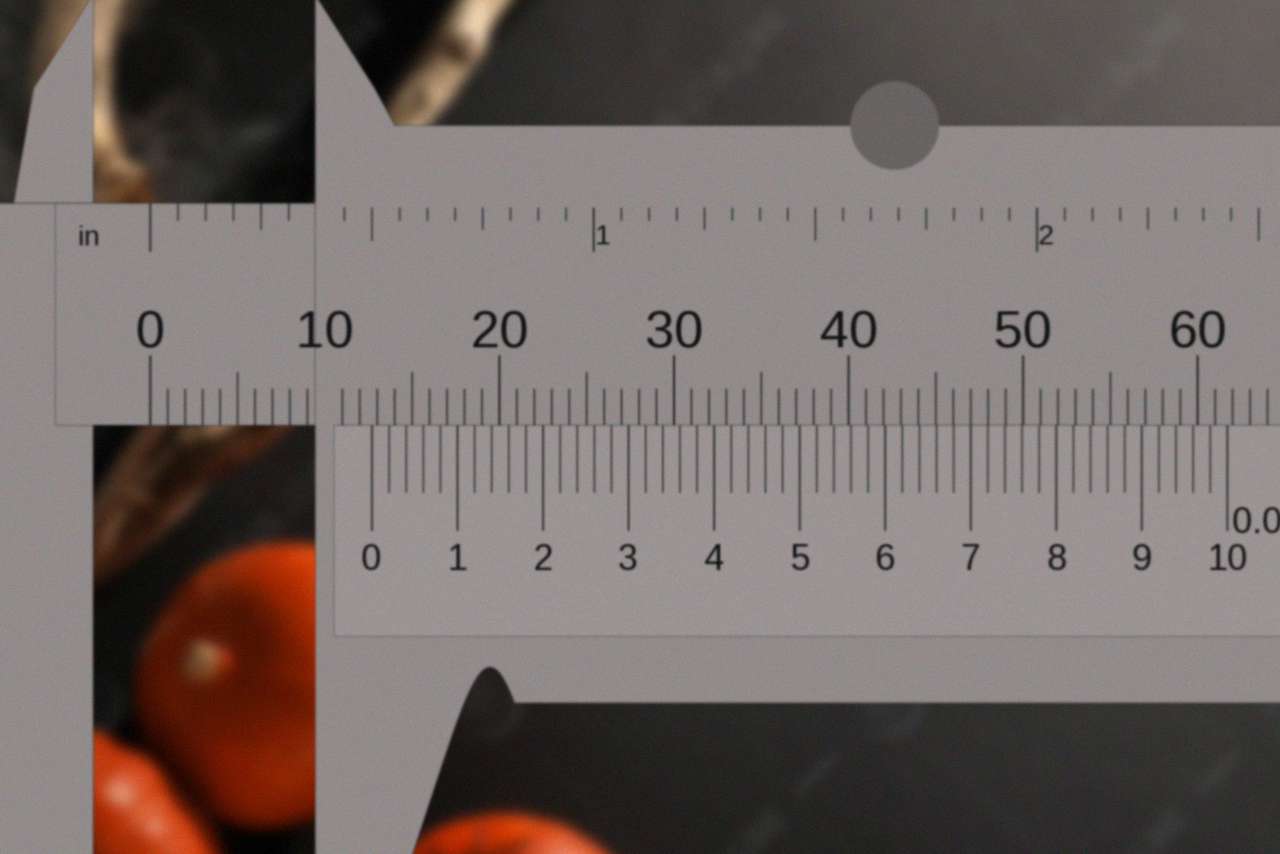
12.7
